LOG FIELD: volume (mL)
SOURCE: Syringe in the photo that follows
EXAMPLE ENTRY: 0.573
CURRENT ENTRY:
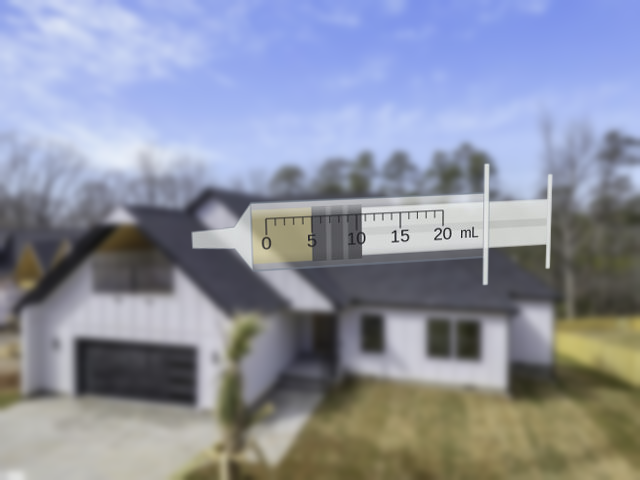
5
